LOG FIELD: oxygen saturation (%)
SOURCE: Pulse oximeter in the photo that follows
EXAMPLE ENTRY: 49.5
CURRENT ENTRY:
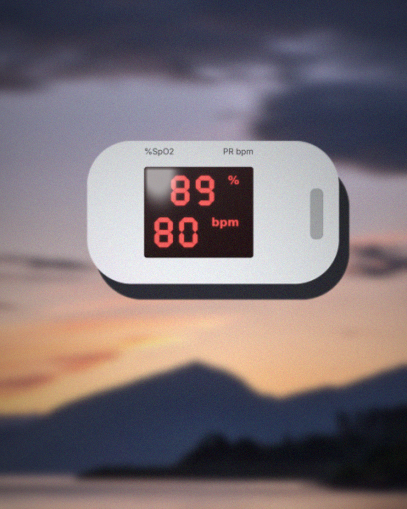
89
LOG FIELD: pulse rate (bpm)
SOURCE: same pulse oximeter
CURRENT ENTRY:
80
